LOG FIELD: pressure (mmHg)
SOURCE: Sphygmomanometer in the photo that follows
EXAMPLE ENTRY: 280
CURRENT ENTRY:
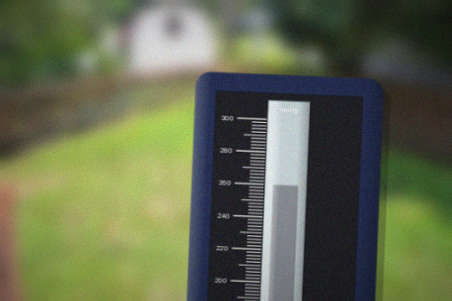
260
